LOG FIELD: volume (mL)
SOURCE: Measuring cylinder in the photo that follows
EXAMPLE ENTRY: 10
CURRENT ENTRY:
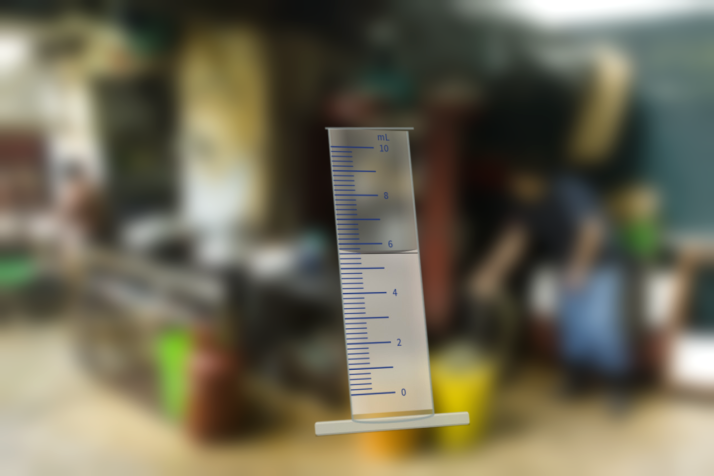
5.6
